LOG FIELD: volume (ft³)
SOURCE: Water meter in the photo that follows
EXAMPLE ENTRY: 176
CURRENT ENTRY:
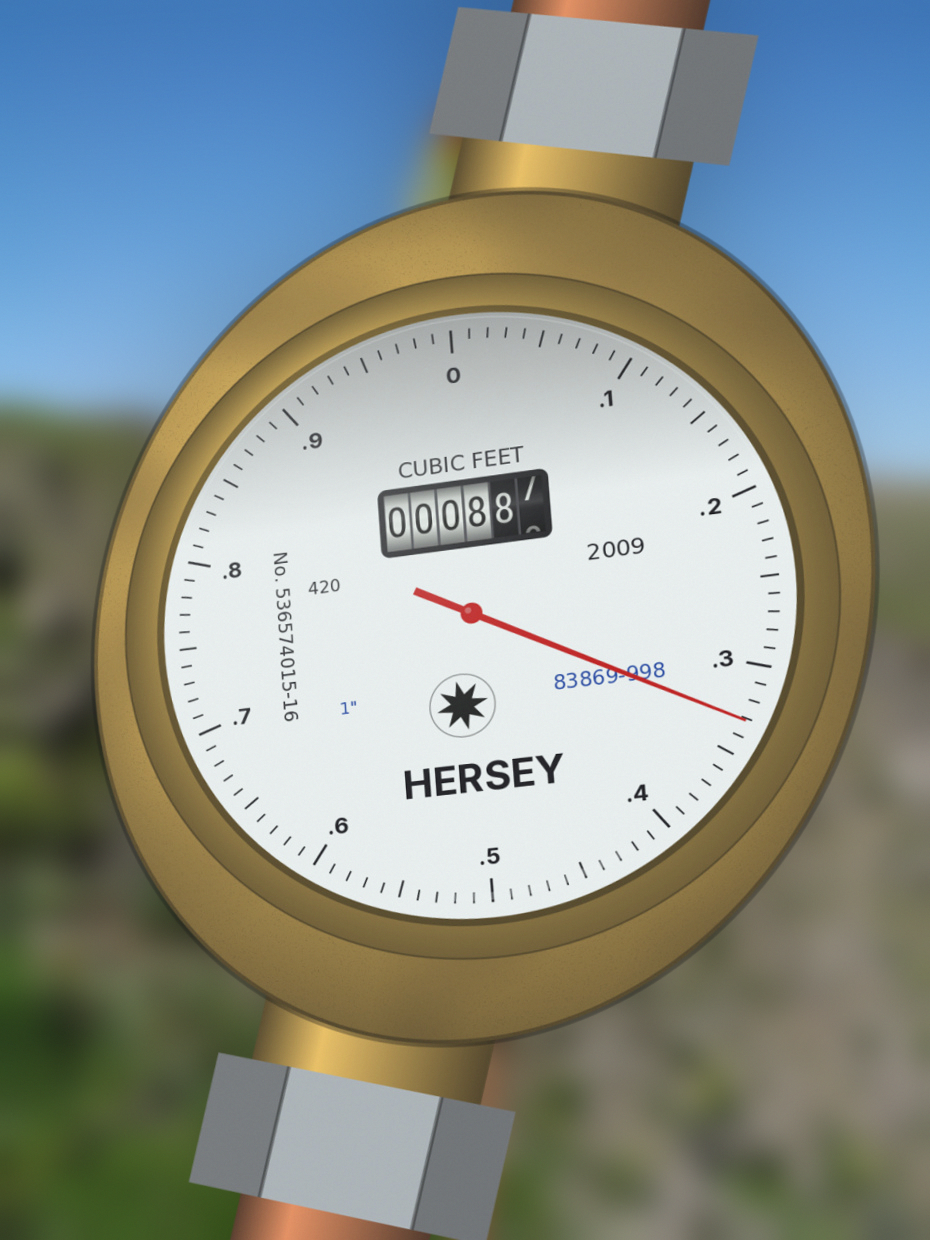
887.33
